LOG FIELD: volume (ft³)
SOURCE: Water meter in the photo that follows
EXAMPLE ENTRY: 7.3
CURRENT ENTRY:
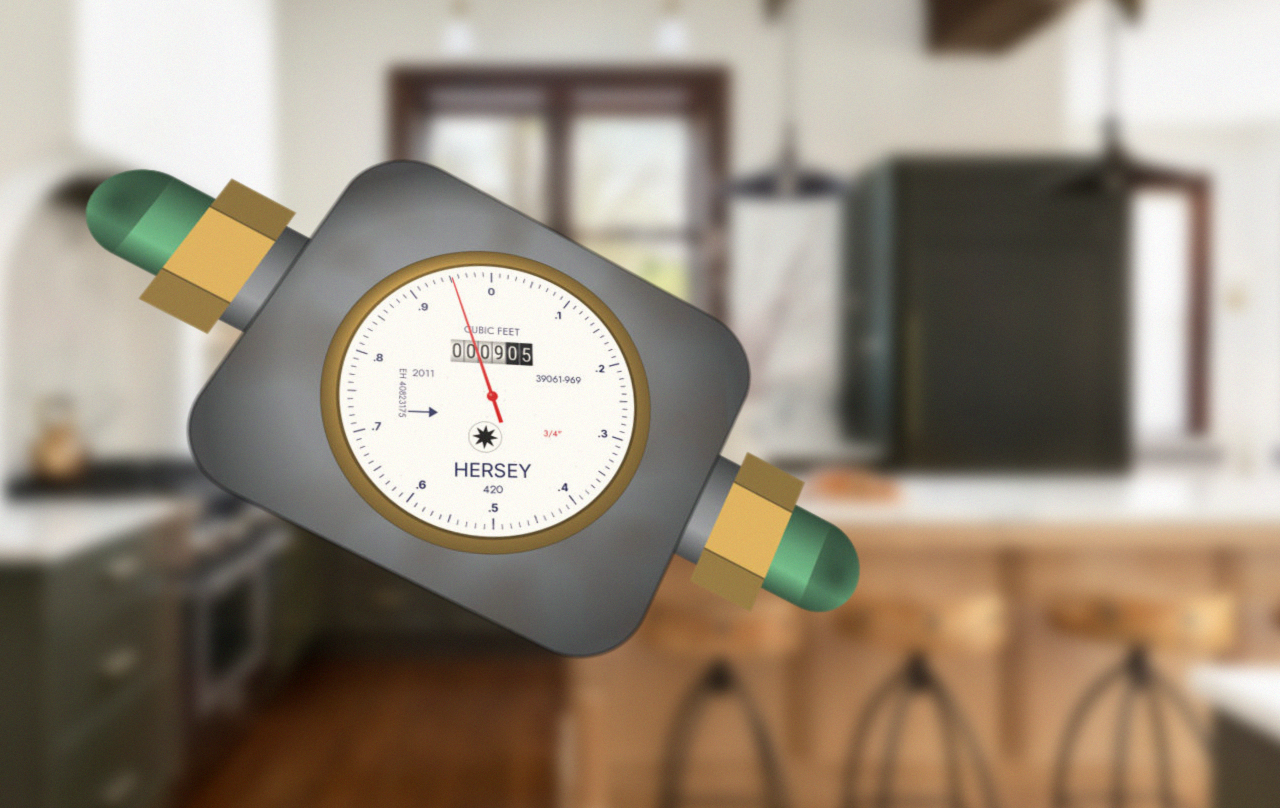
904.95
